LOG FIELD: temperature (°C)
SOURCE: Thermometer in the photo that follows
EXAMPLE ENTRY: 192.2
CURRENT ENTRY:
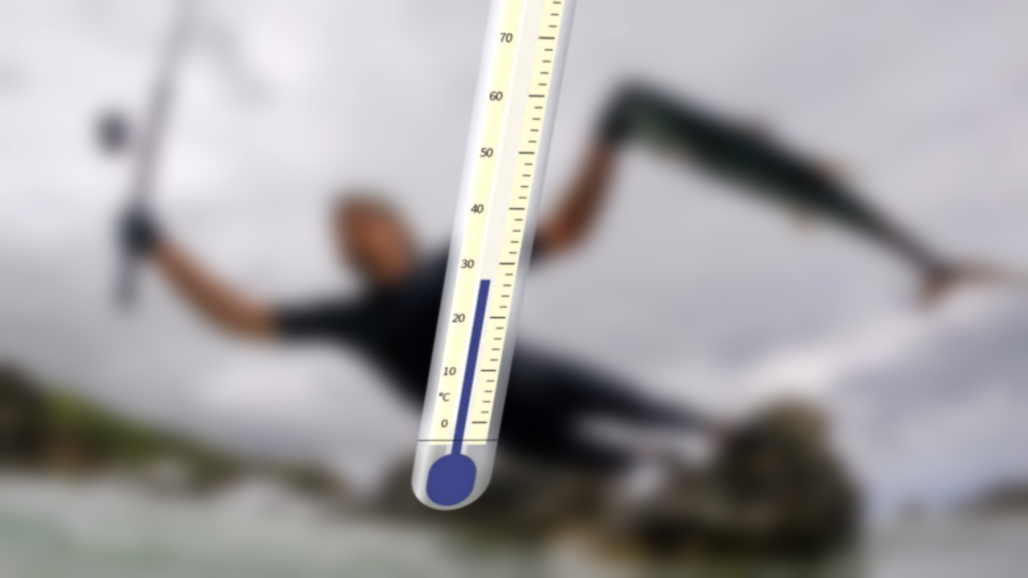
27
